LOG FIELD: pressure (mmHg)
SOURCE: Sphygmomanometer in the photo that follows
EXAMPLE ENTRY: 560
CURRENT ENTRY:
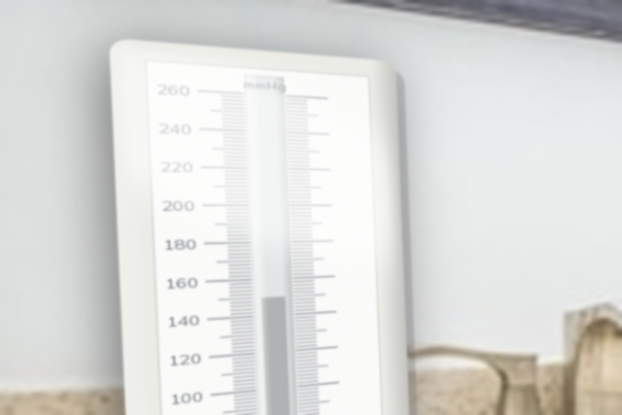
150
